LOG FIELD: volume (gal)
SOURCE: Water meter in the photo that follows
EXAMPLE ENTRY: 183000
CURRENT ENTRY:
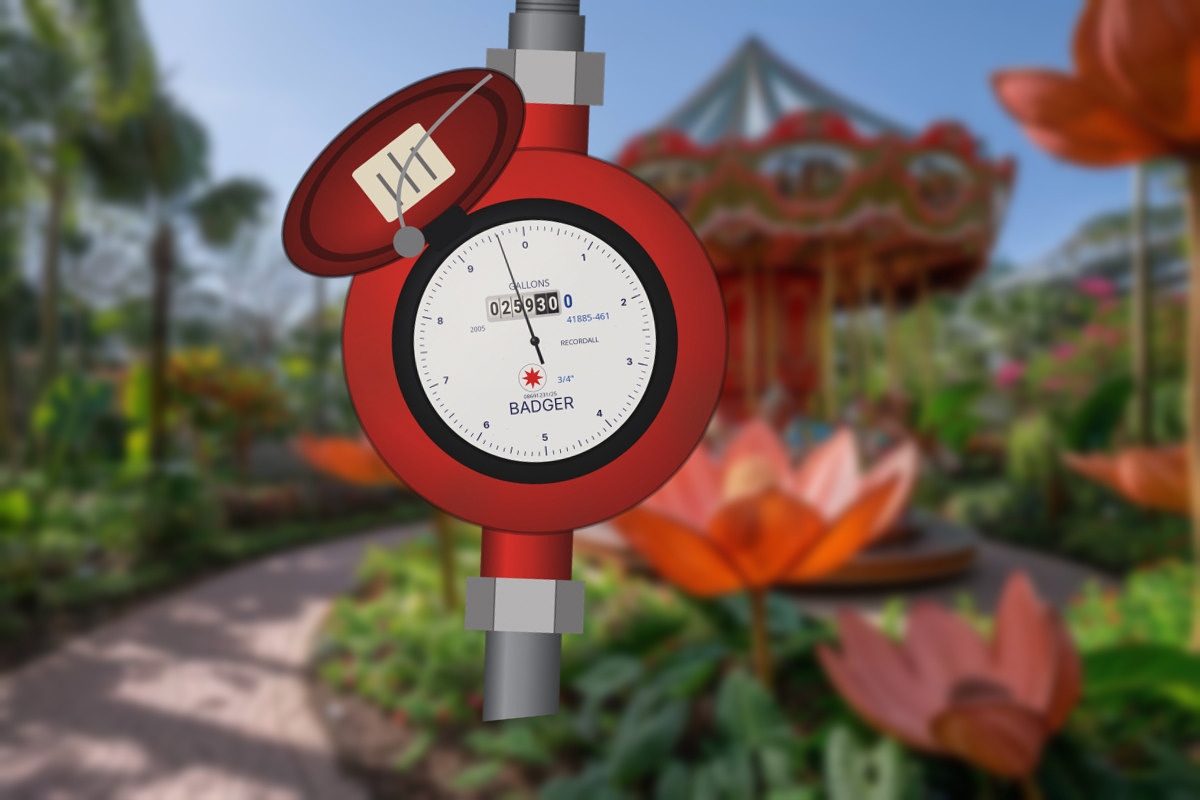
259299.6
